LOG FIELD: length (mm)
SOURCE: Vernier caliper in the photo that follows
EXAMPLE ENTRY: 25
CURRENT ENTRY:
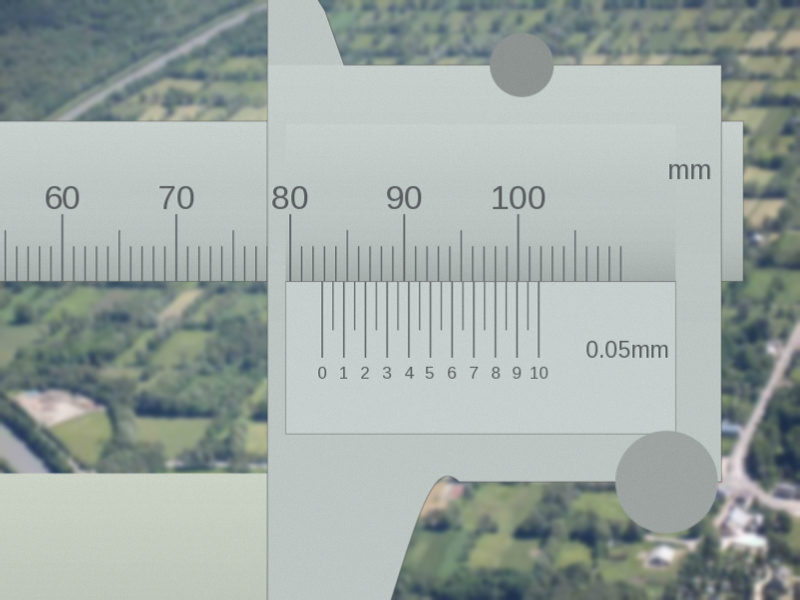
82.8
